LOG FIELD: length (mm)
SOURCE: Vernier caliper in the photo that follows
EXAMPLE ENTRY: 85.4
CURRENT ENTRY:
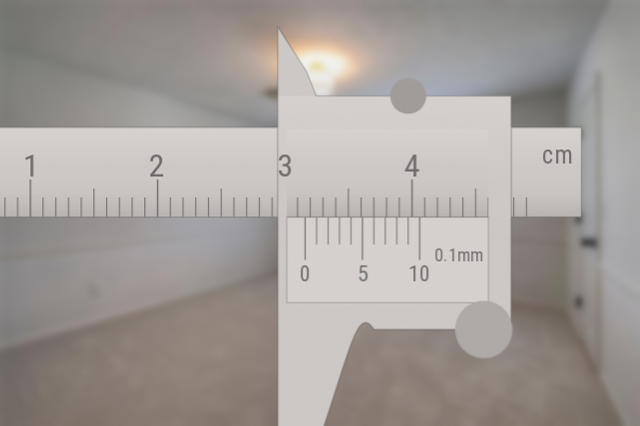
31.6
